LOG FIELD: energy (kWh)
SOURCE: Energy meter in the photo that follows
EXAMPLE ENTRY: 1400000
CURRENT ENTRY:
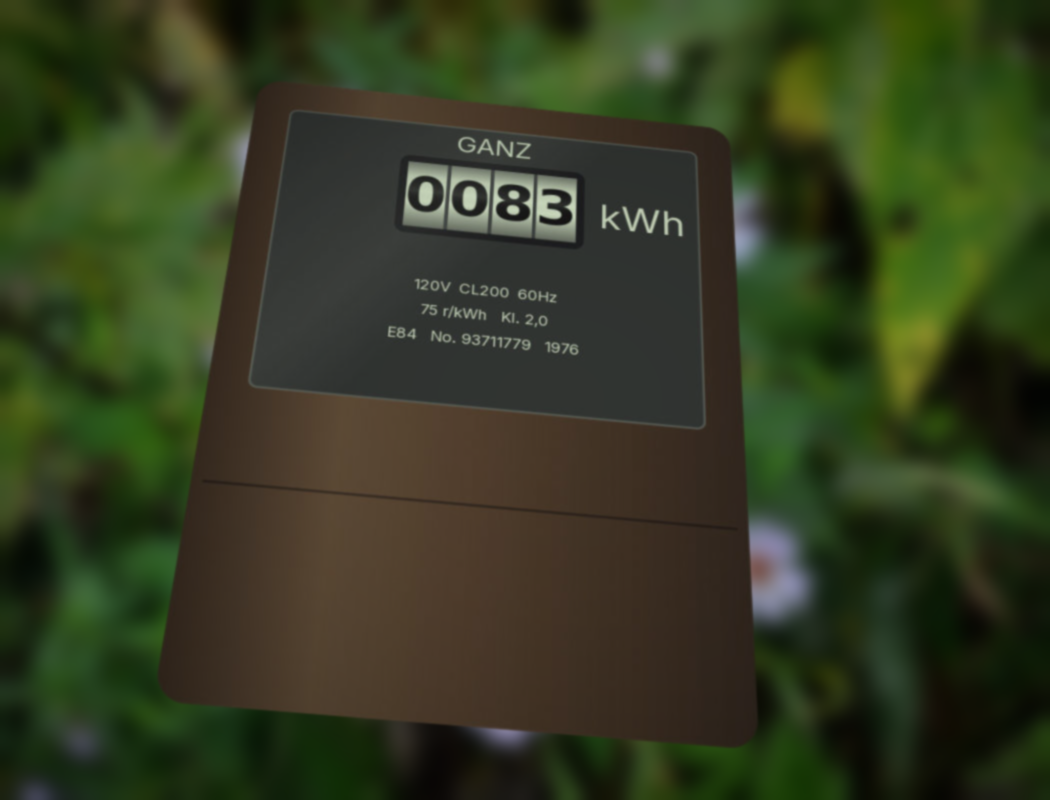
83
